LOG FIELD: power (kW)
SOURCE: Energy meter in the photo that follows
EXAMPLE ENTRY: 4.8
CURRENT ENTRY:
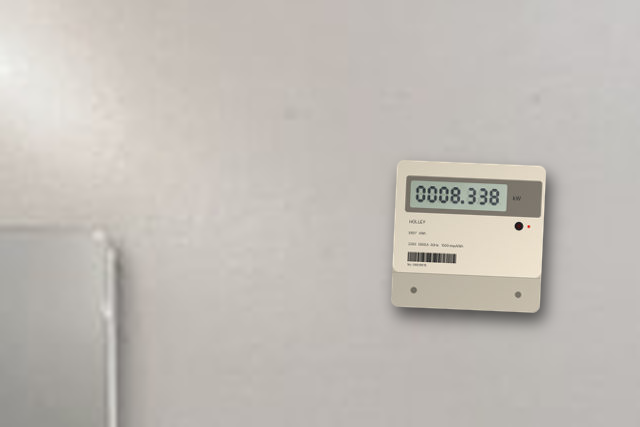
8.338
